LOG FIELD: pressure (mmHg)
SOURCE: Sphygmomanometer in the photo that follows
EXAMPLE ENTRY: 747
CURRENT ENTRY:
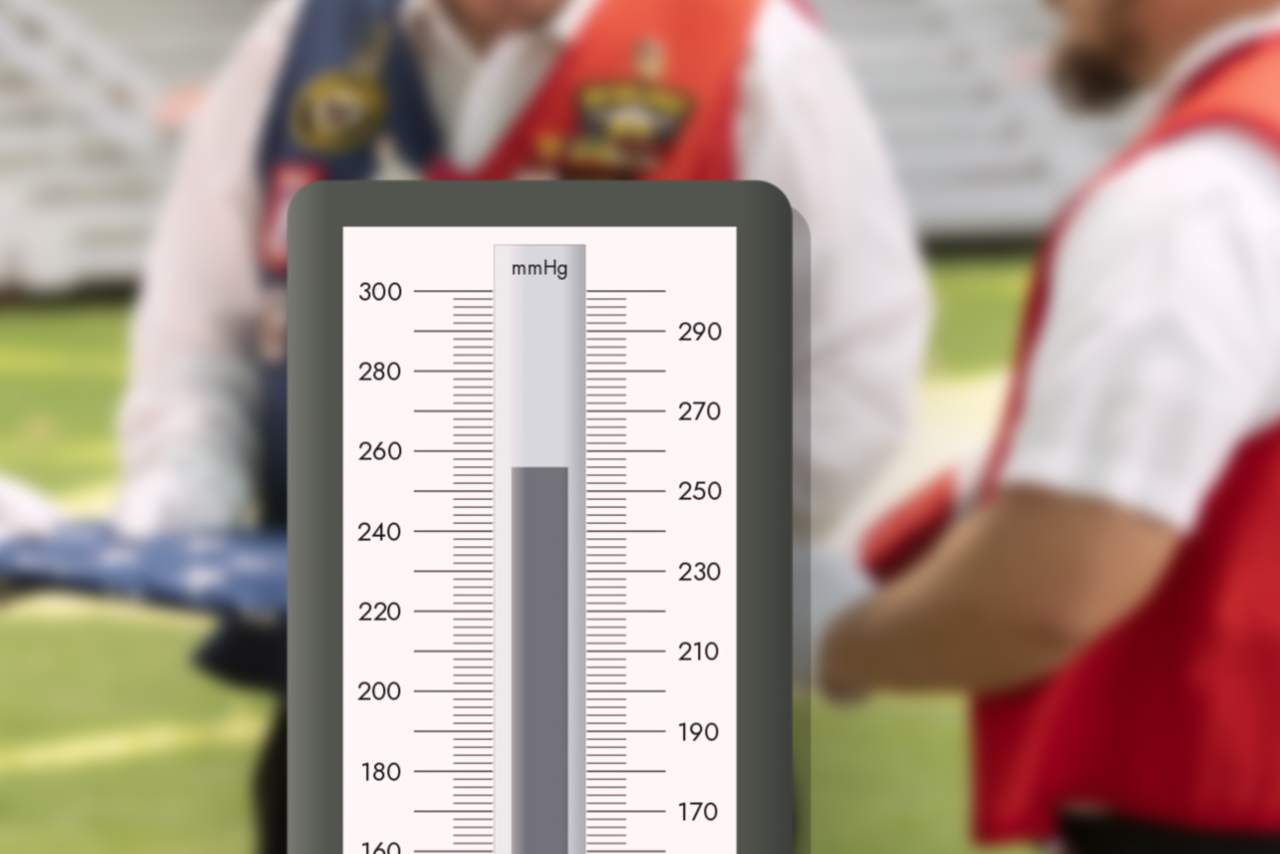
256
